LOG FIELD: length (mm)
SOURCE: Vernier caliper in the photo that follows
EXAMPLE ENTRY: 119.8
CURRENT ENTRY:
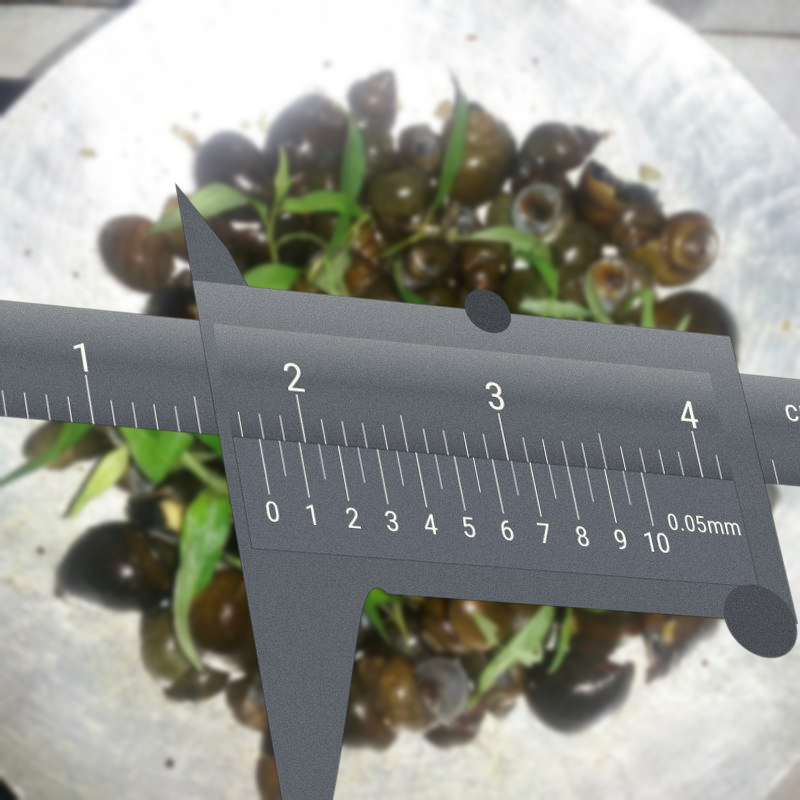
17.8
